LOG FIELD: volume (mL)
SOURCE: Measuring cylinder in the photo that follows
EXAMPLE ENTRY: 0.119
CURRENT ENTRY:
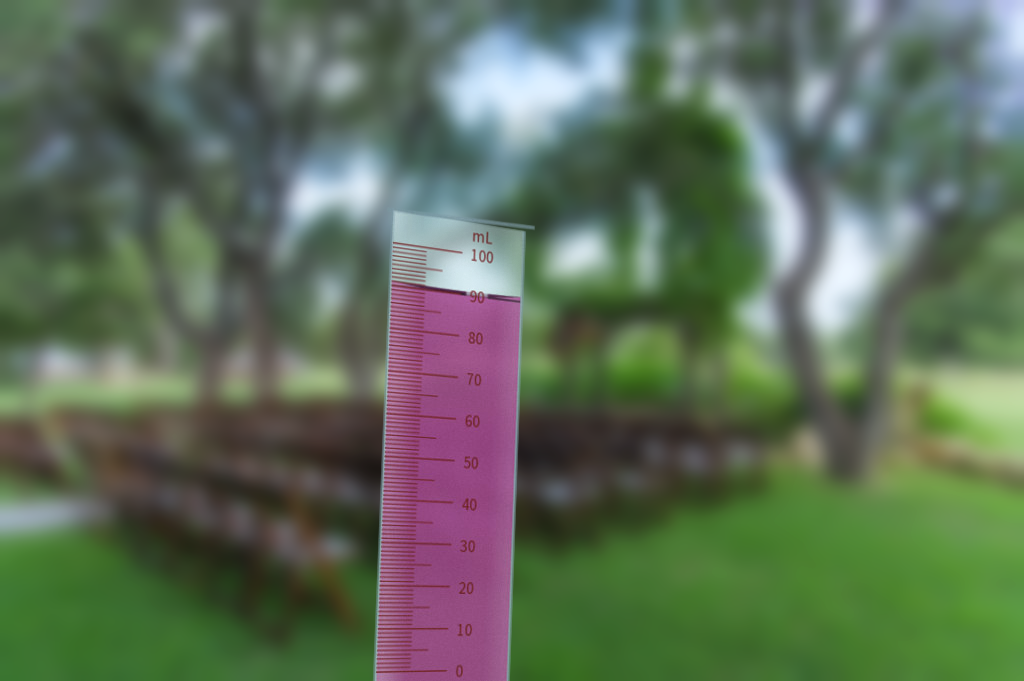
90
